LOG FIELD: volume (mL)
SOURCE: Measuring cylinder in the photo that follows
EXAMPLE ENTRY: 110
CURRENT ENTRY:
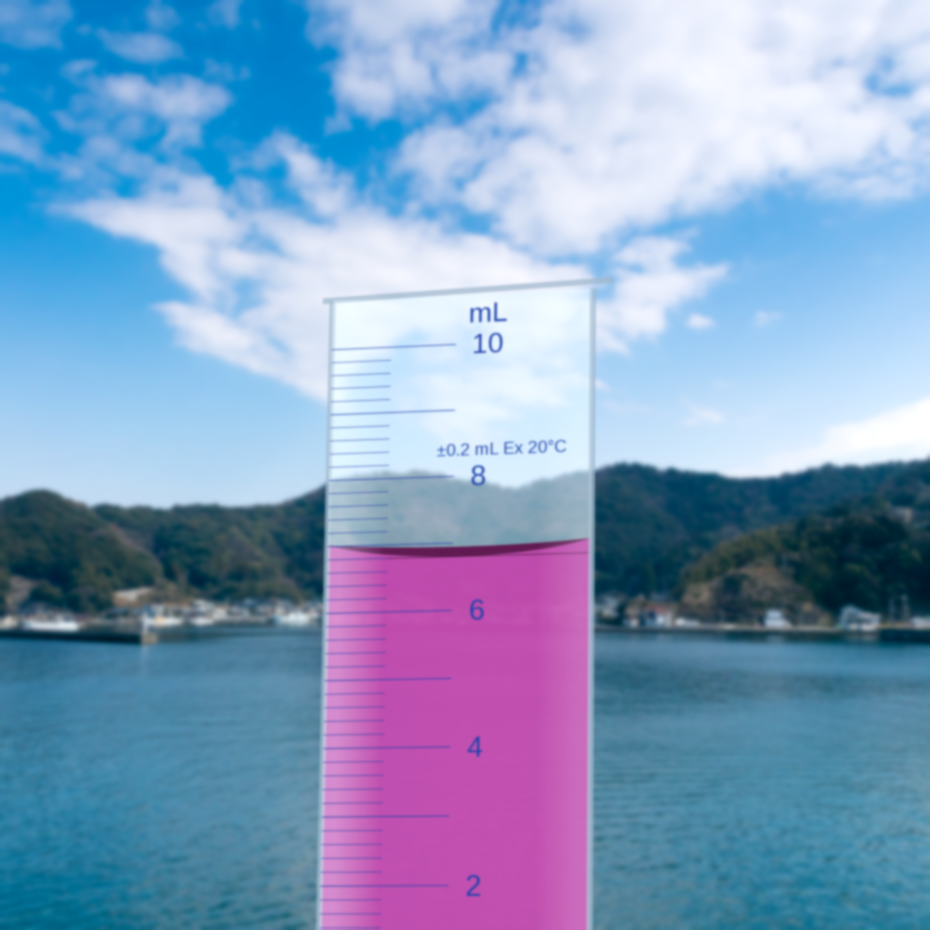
6.8
